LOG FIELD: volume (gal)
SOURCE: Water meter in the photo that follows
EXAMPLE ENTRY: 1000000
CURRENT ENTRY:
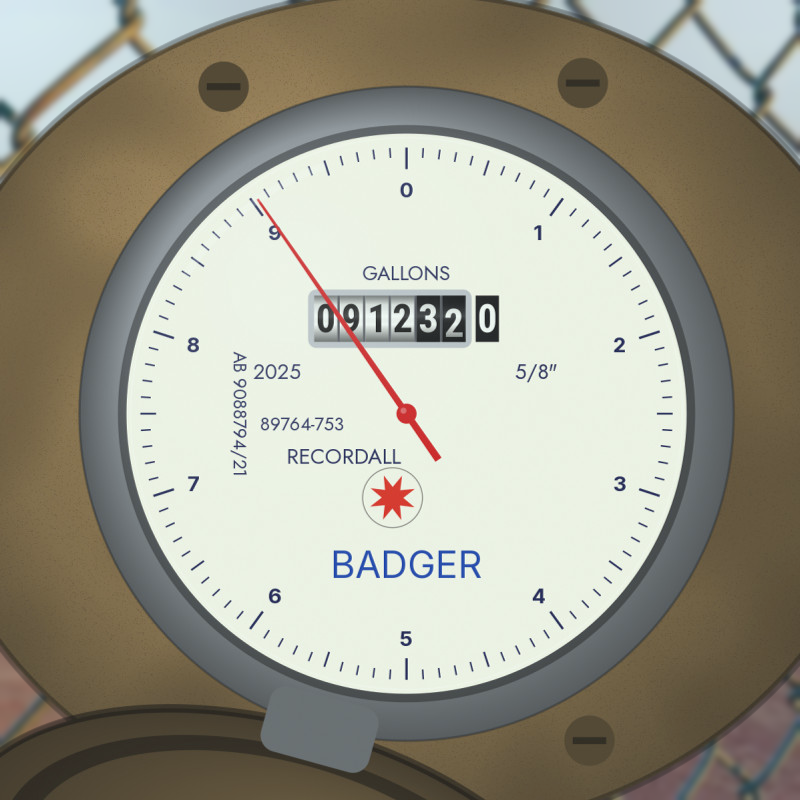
912319.0
